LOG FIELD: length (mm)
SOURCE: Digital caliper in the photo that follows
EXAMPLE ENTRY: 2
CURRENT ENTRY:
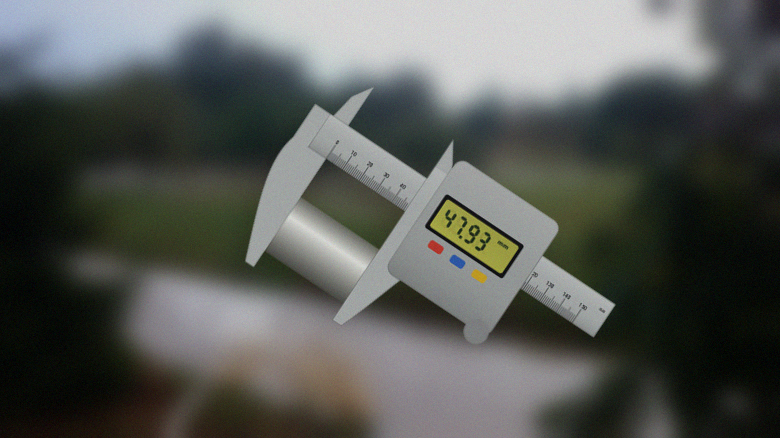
47.93
